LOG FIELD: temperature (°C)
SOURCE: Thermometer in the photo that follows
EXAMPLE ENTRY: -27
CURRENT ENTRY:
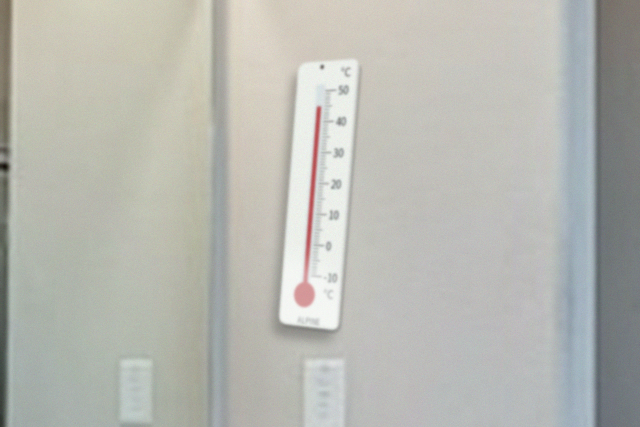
45
